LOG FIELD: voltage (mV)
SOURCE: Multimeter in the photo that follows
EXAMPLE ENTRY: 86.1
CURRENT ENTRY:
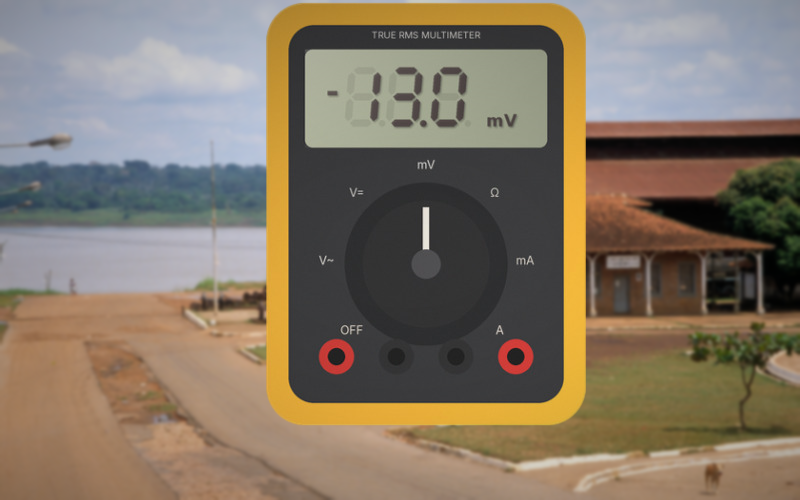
-13.0
